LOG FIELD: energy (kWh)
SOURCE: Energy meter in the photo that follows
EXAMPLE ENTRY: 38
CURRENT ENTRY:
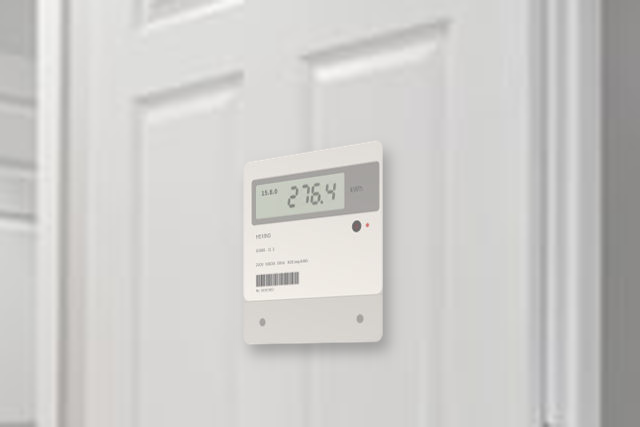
276.4
